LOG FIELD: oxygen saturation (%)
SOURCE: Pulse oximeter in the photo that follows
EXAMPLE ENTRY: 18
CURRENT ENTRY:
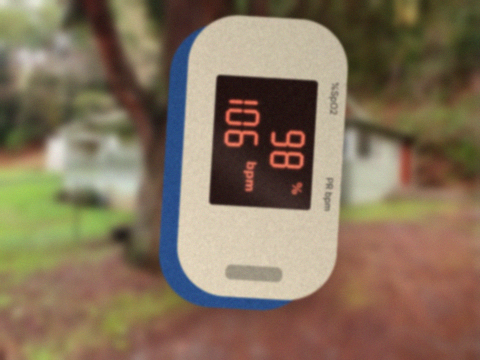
98
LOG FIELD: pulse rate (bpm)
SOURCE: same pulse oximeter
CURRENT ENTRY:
106
